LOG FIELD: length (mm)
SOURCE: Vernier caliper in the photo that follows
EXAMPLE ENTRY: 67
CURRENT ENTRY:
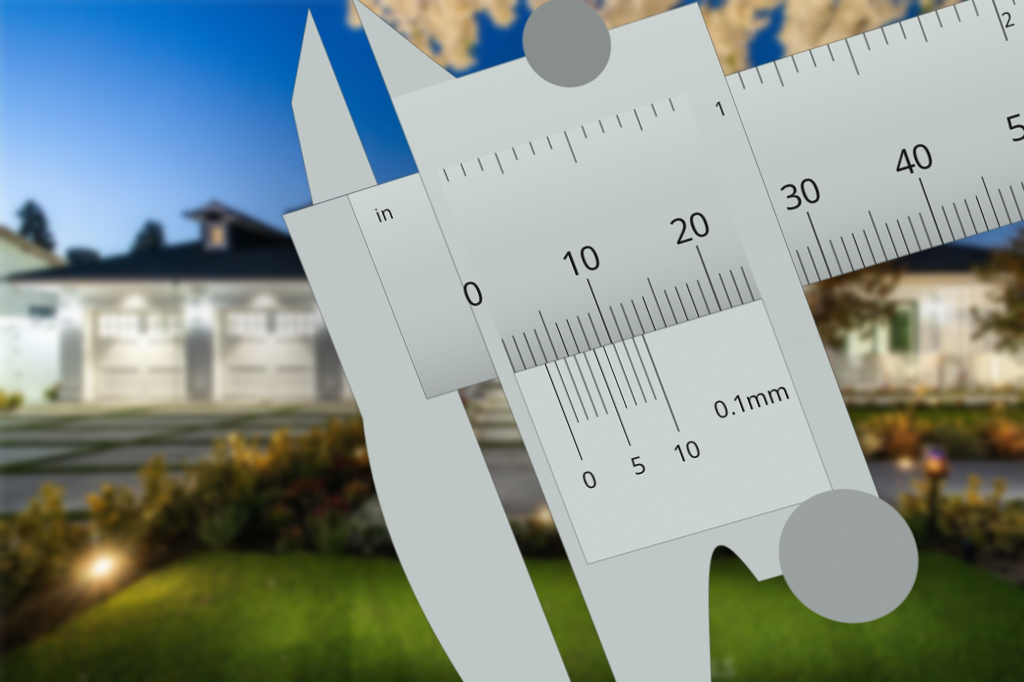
3.8
